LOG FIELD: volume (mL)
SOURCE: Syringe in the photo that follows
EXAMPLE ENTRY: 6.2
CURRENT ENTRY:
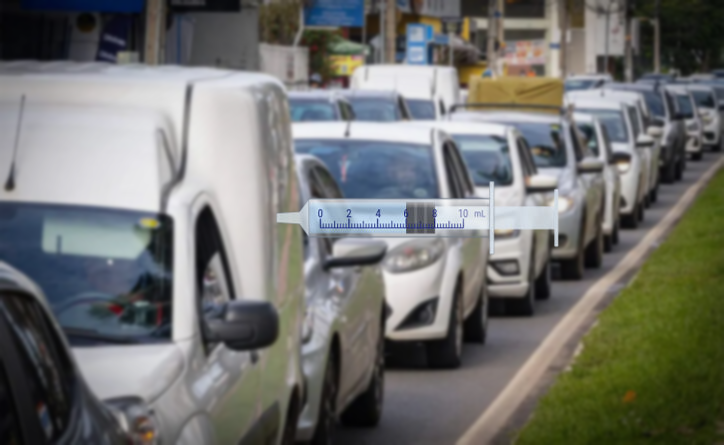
6
